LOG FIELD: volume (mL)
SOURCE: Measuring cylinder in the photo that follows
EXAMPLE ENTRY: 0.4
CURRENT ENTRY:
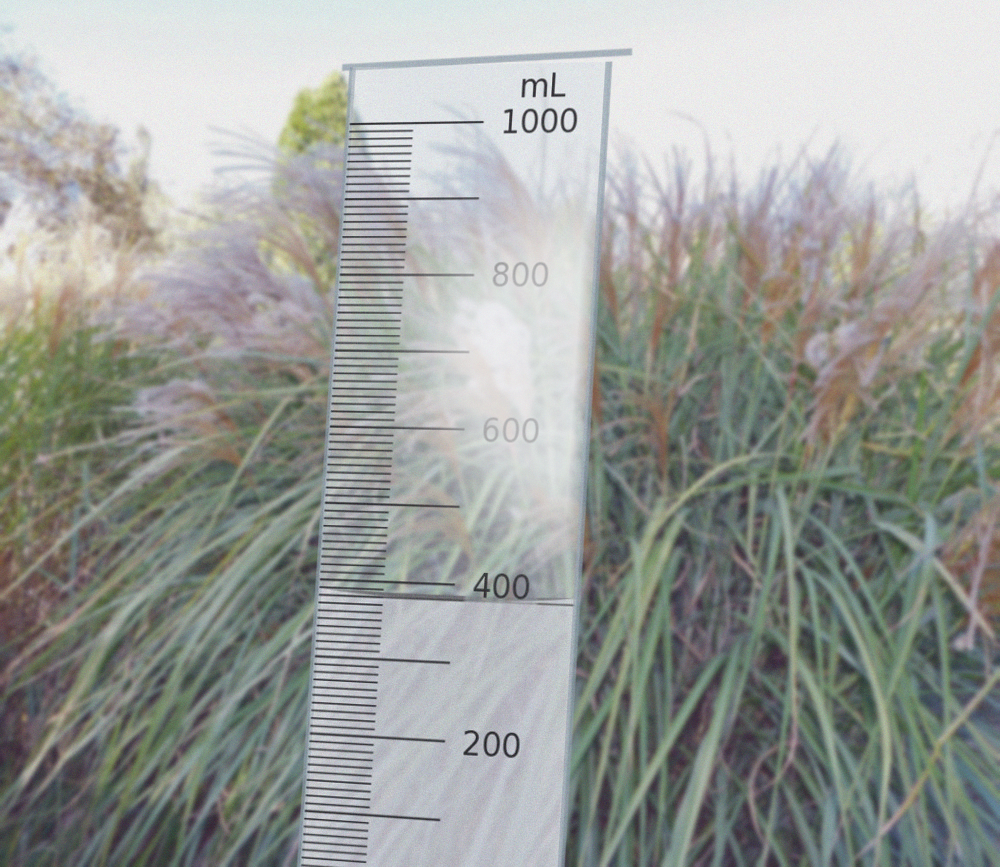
380
